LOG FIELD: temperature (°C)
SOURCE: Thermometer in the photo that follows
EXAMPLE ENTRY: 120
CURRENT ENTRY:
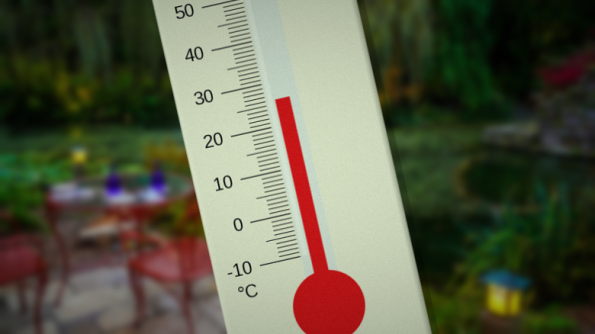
26
